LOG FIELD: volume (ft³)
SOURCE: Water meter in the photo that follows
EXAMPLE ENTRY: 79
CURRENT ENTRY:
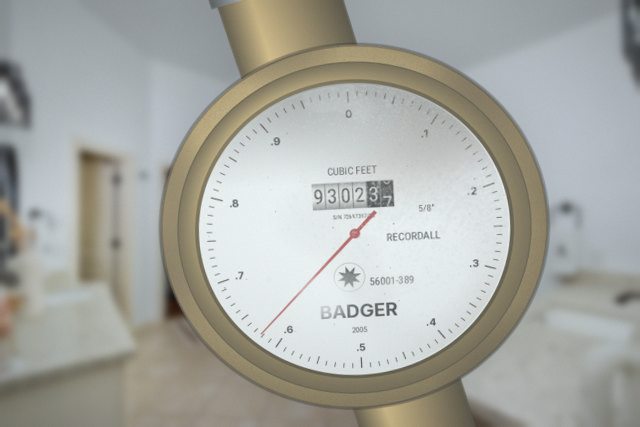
930236.62
